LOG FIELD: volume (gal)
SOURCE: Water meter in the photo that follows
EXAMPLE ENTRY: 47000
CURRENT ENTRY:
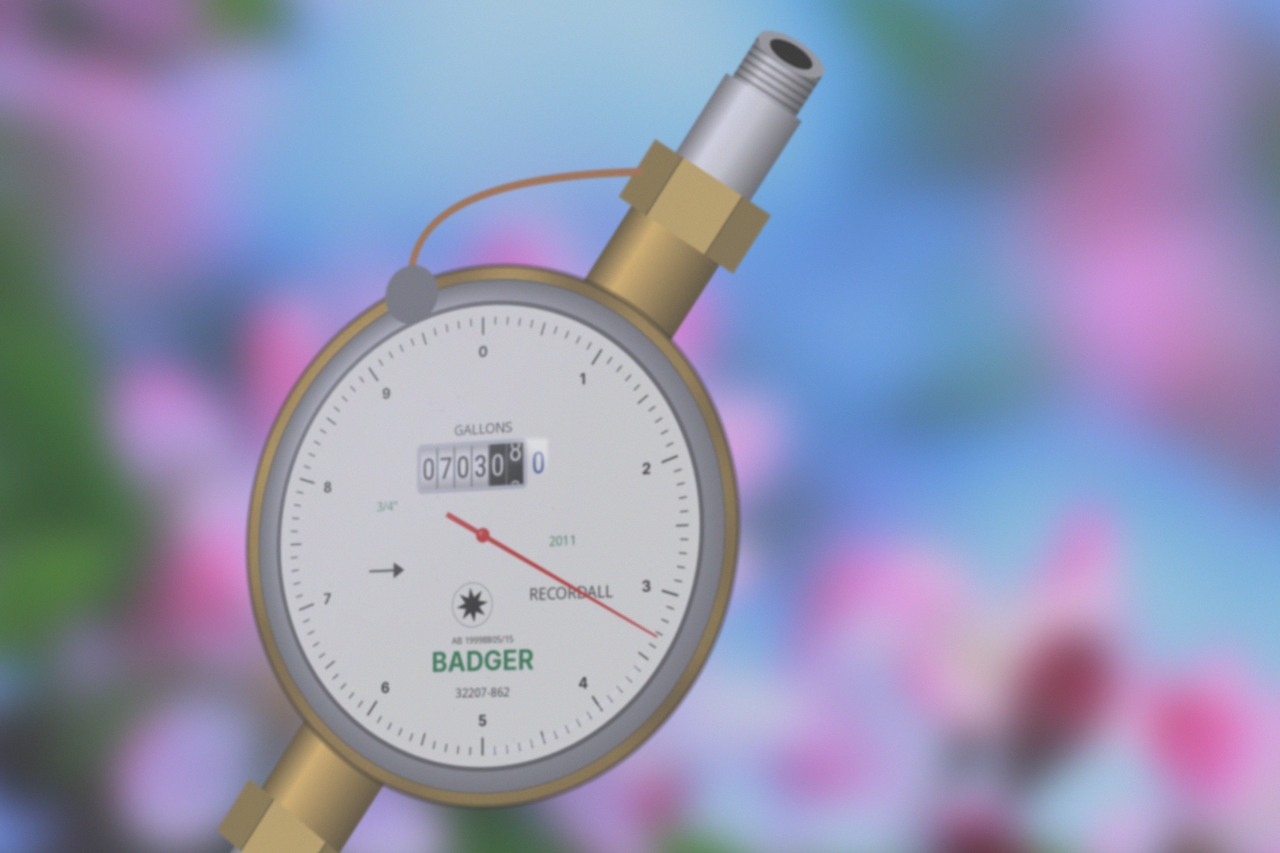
703083.3
